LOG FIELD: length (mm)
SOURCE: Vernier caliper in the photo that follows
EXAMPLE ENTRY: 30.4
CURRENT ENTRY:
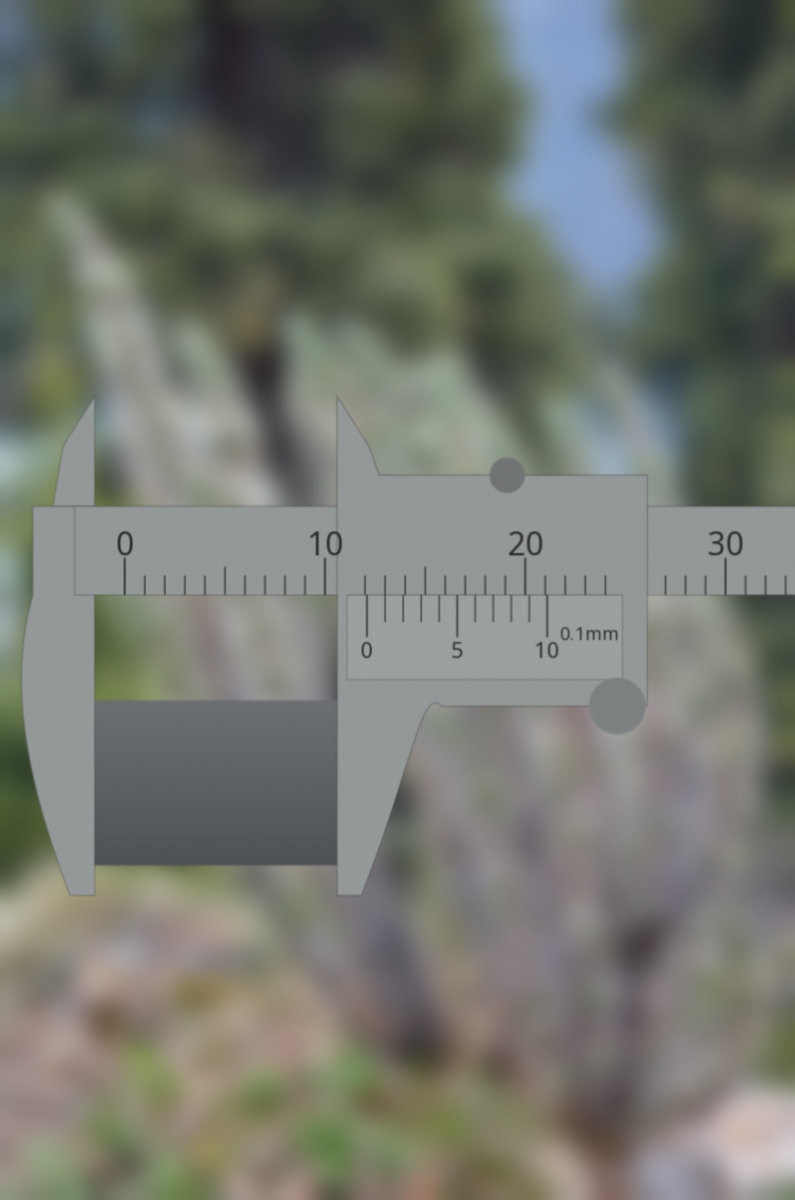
12.1
